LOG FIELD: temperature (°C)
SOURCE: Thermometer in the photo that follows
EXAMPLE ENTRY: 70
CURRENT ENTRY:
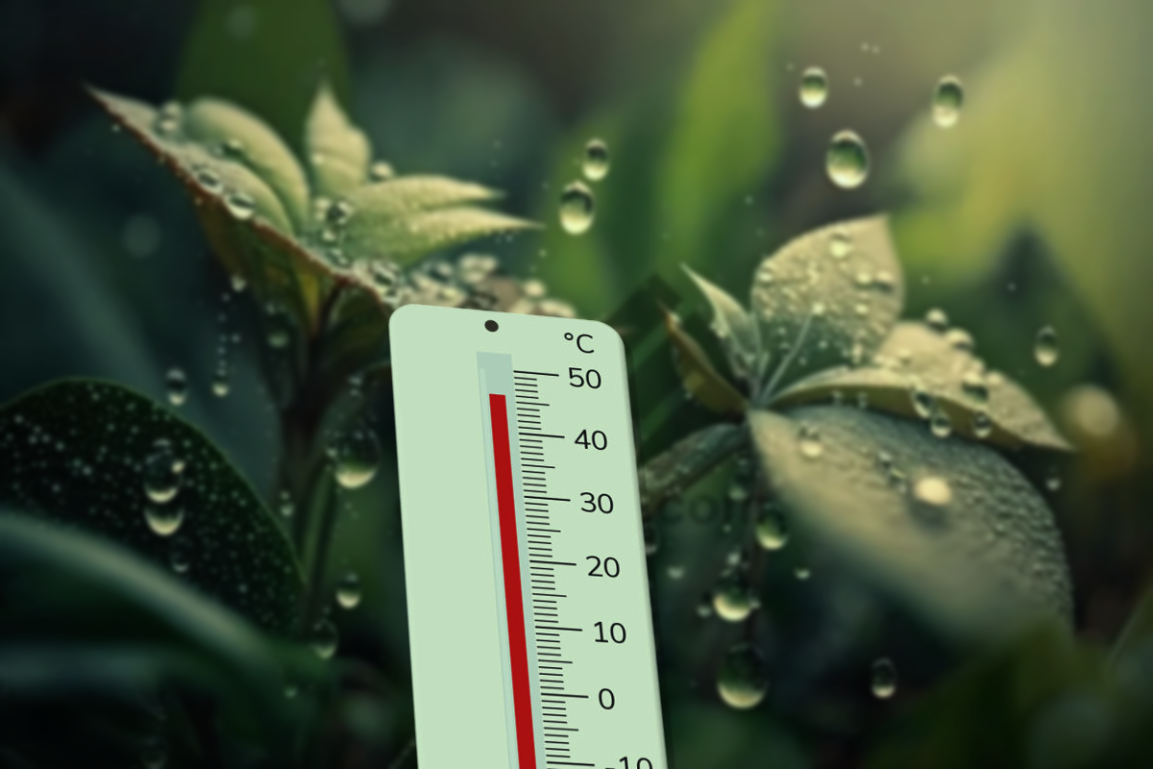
46
